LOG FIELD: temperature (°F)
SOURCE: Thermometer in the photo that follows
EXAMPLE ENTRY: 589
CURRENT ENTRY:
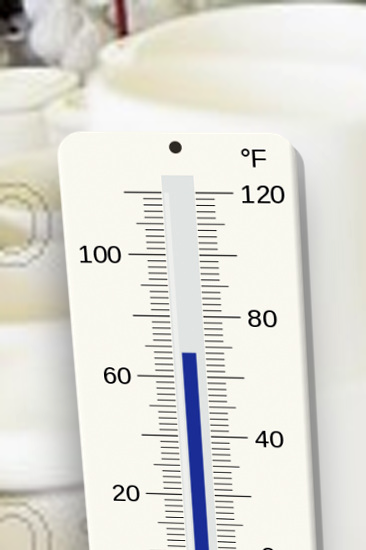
68
